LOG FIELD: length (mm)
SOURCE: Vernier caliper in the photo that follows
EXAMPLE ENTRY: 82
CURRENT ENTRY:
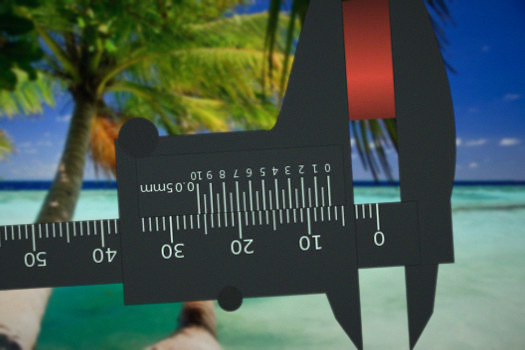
6.8
